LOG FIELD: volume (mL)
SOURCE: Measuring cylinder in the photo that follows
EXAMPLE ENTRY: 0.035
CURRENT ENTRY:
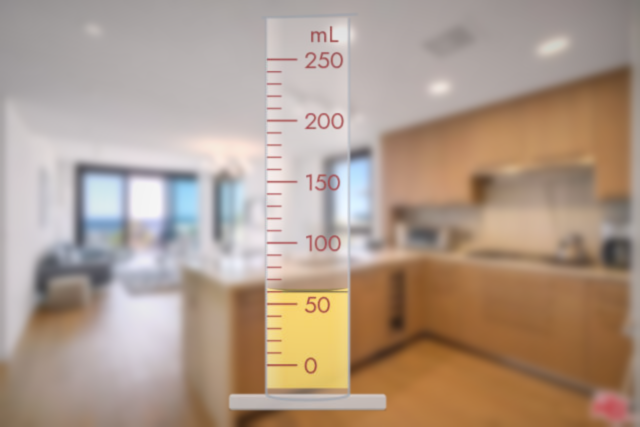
60
